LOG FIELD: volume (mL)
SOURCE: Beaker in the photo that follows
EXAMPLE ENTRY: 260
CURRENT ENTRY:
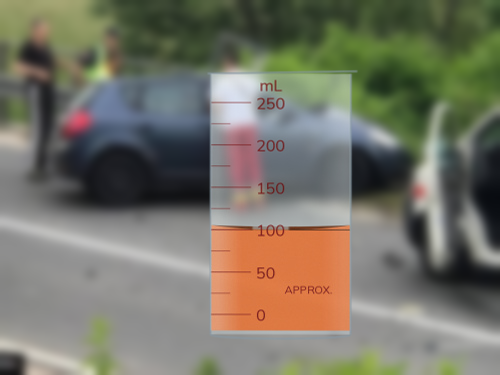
100
